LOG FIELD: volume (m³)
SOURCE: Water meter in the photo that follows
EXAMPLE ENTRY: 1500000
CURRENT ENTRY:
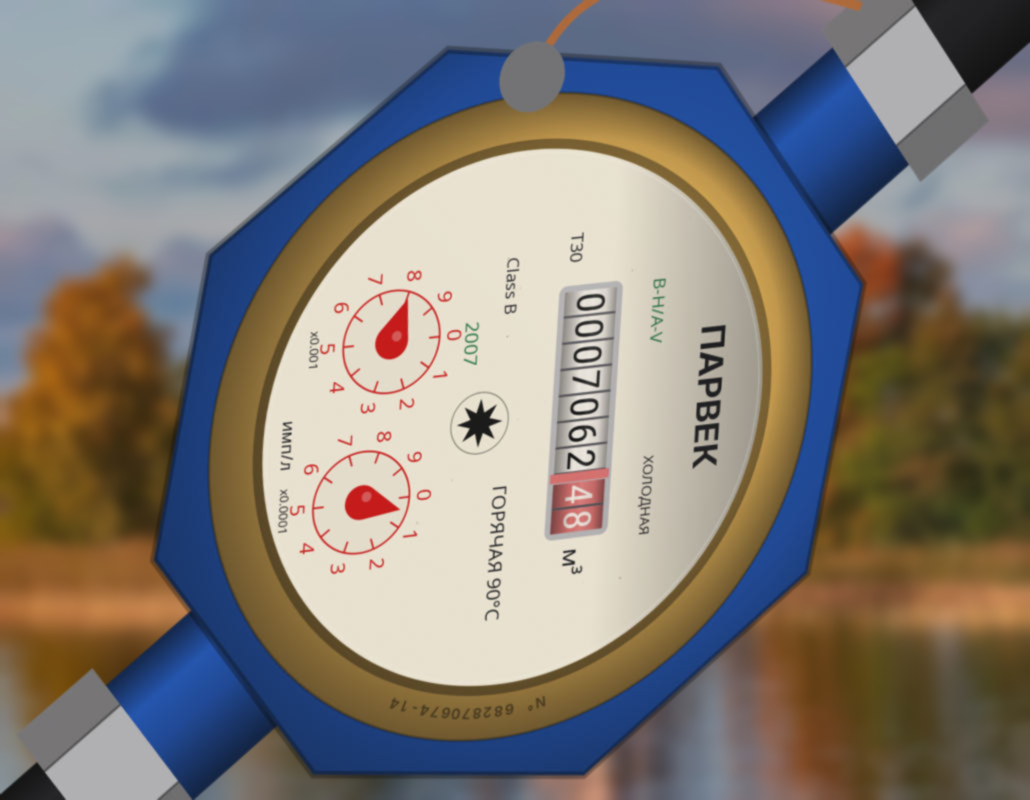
7062.4880
